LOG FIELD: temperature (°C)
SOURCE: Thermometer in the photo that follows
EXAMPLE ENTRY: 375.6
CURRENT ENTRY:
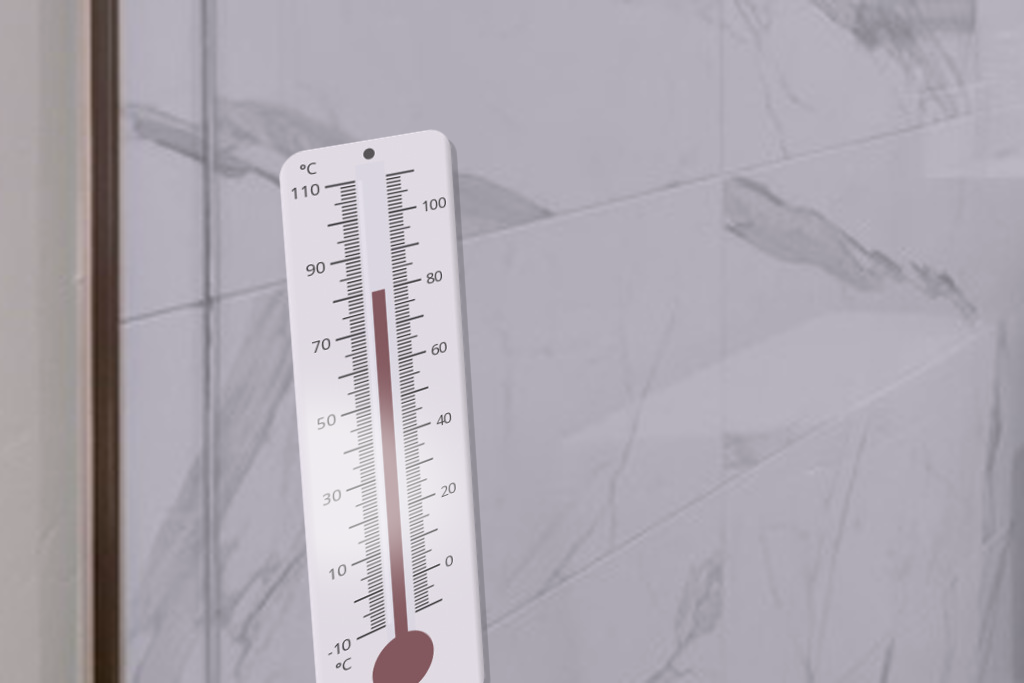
80
